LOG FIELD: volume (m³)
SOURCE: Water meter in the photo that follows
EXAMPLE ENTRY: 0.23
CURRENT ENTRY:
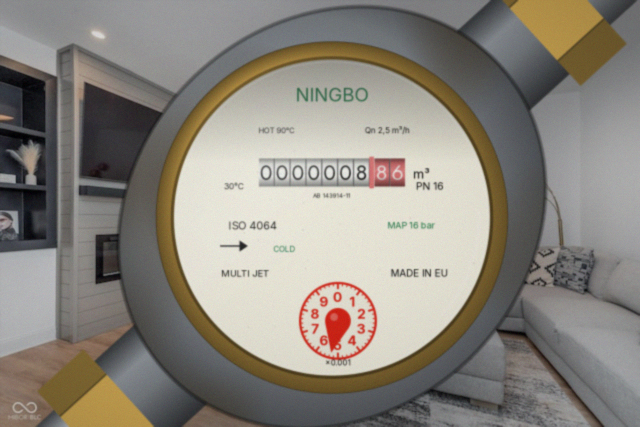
8.865
